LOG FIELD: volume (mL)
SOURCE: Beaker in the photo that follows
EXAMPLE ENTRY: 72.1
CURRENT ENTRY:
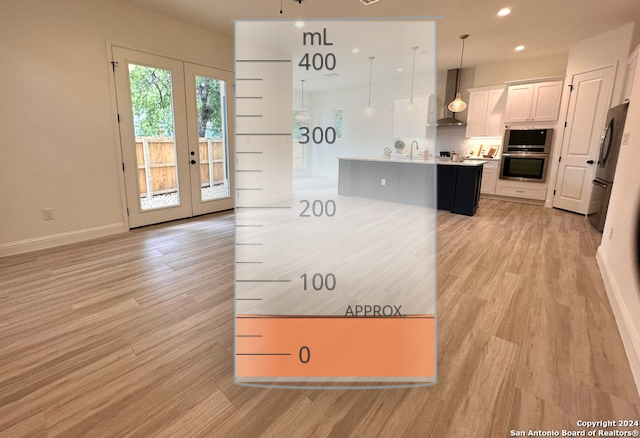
50
